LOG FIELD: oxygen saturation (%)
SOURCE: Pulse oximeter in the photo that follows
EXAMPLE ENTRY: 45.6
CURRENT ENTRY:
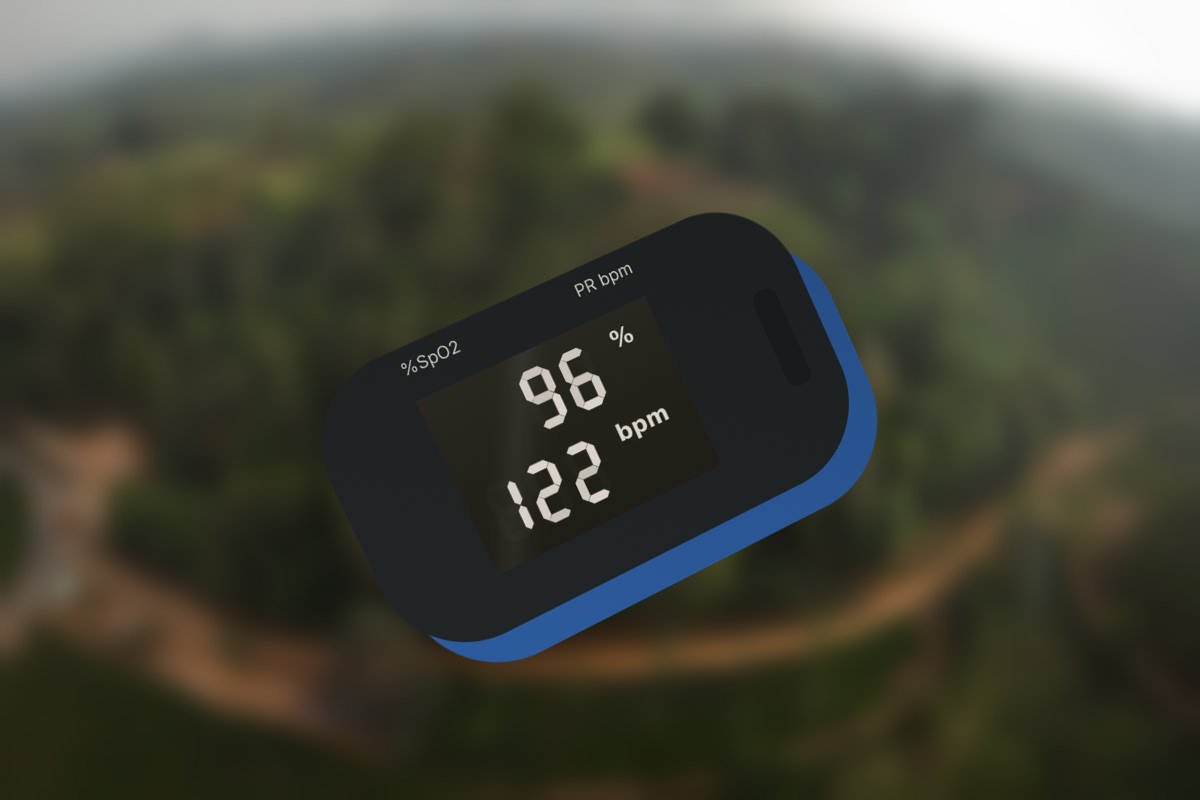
96
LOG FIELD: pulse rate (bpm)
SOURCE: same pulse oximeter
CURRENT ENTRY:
122
